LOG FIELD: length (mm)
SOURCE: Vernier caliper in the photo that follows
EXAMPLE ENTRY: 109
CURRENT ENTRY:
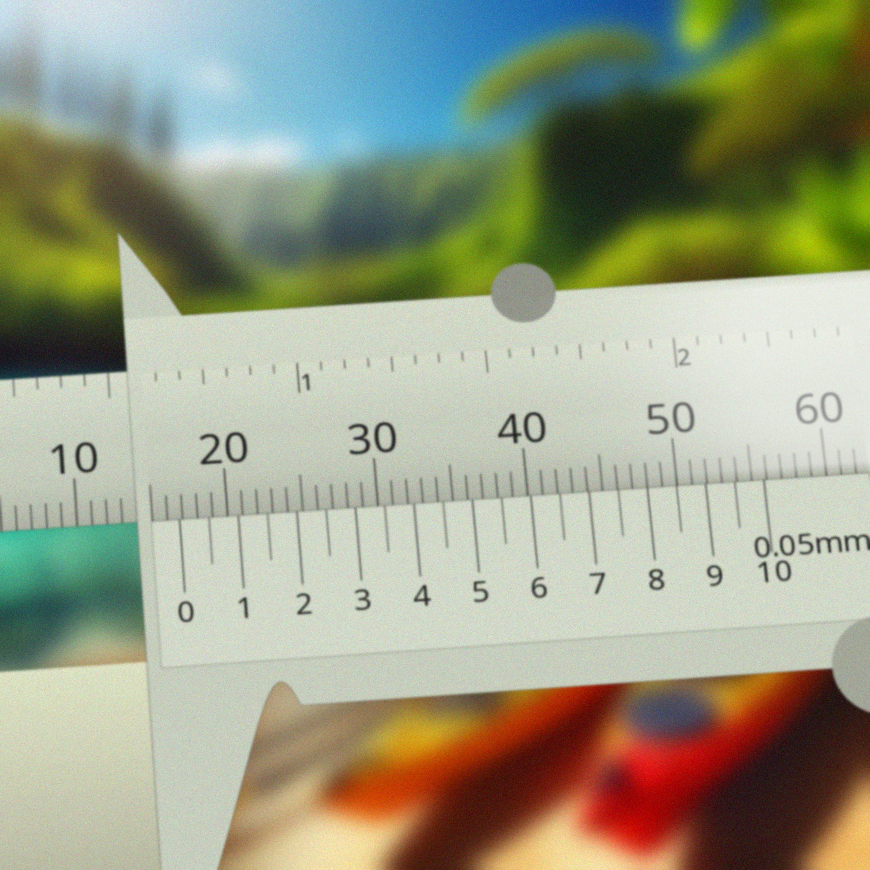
16.8
